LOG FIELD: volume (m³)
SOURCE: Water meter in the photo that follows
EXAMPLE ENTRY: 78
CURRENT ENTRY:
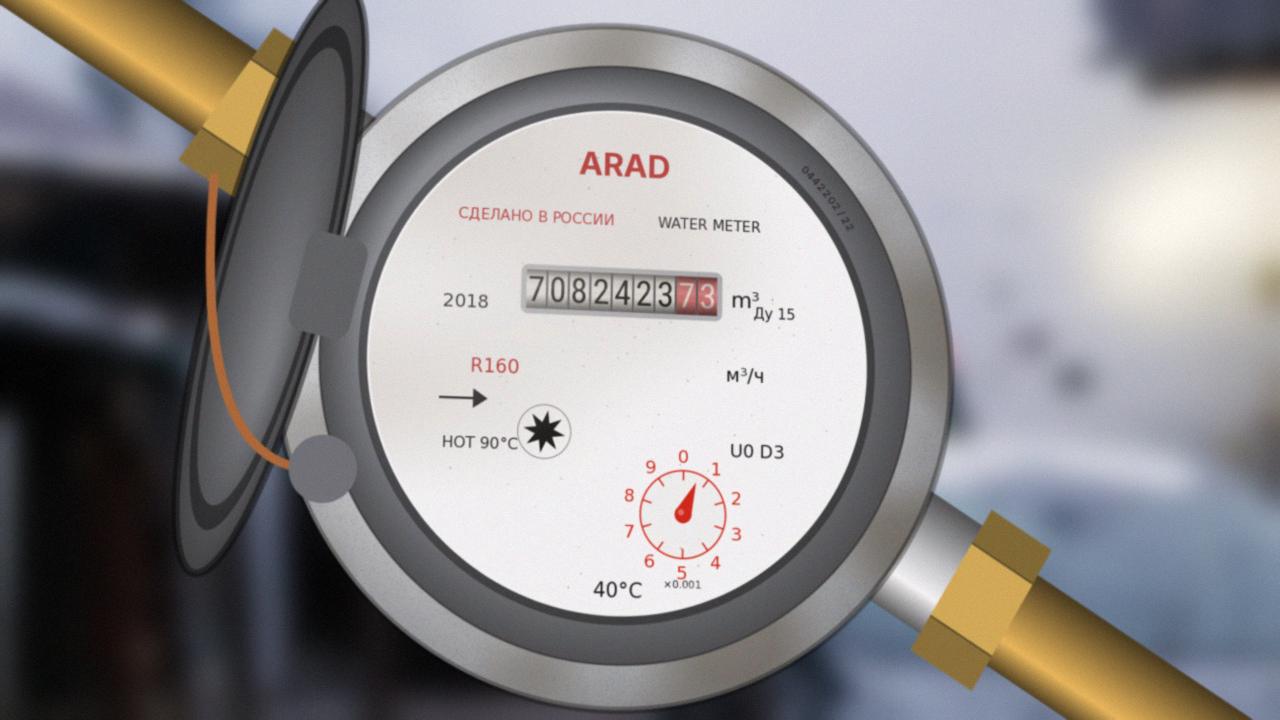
7082423.730
